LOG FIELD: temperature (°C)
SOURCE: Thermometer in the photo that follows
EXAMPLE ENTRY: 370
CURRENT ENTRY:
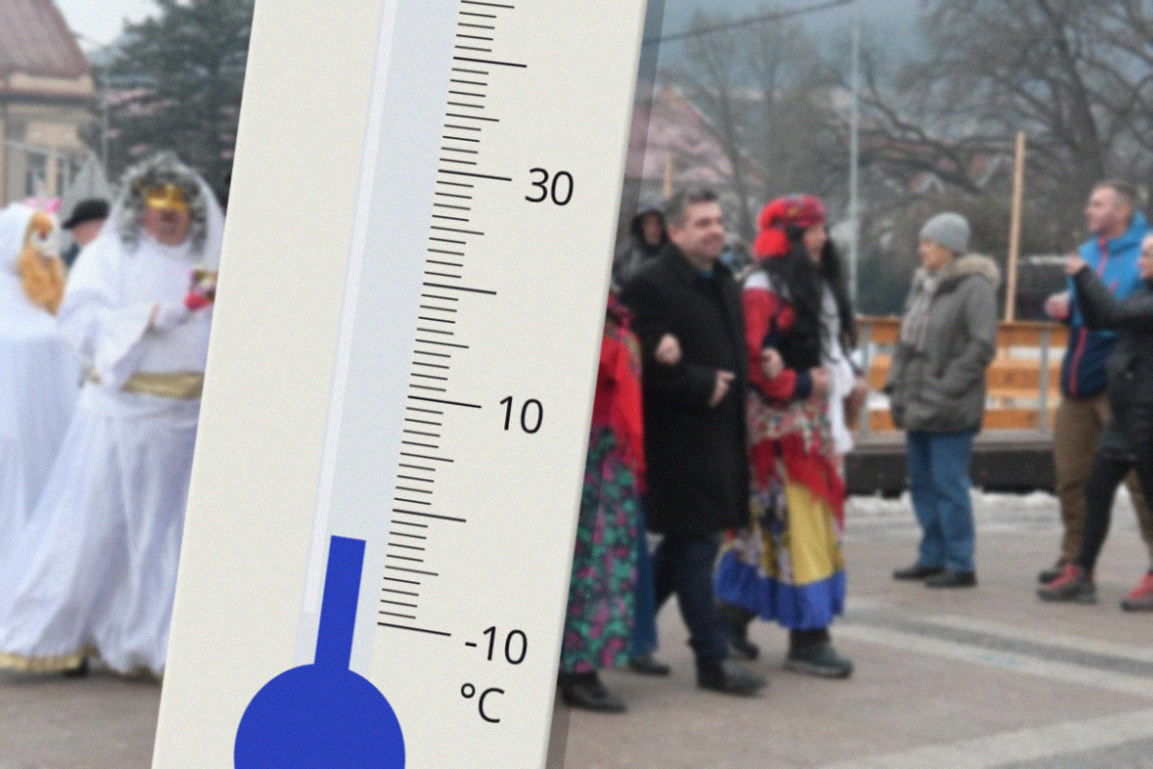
-3
